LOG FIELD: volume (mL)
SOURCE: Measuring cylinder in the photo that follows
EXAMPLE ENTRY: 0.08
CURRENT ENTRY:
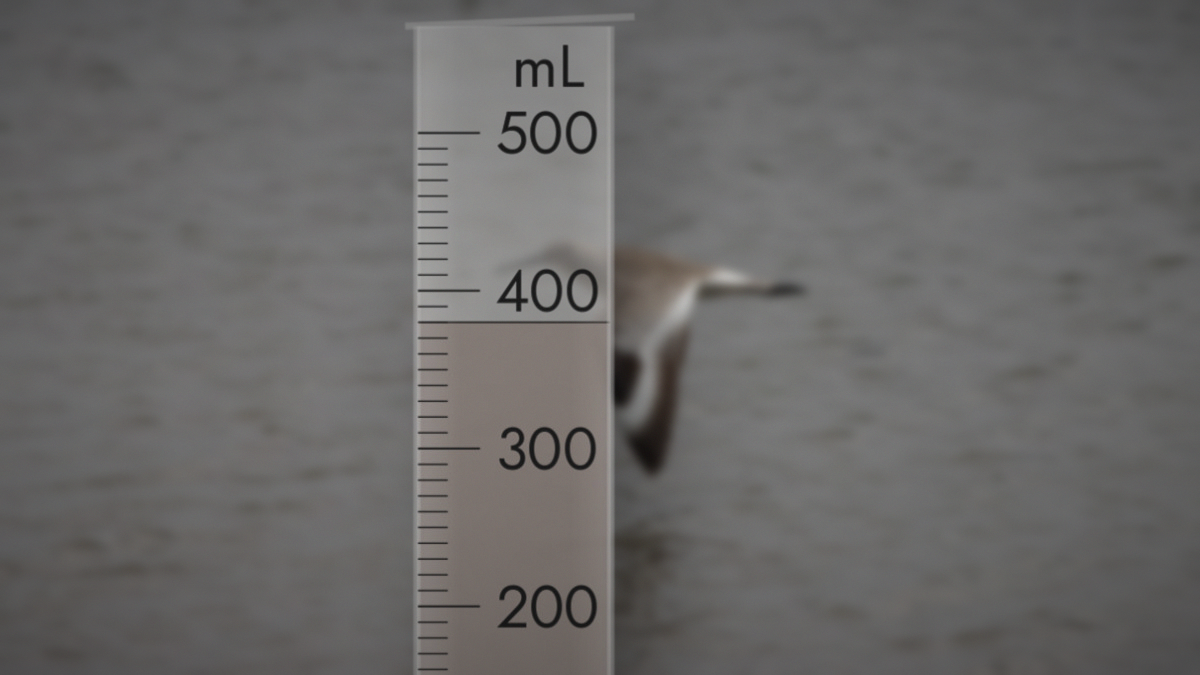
380
